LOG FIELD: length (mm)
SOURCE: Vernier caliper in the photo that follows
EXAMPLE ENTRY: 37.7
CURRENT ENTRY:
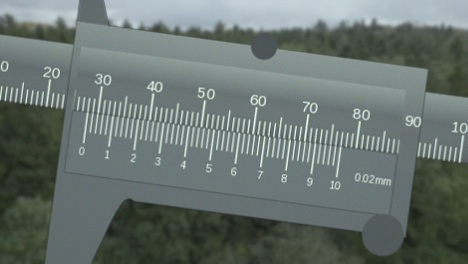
28.0
